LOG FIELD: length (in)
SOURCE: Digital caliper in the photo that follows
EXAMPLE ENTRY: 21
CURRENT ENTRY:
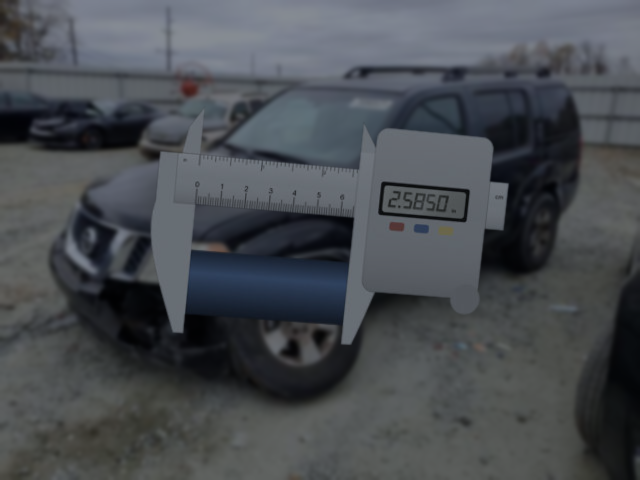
2.5850
